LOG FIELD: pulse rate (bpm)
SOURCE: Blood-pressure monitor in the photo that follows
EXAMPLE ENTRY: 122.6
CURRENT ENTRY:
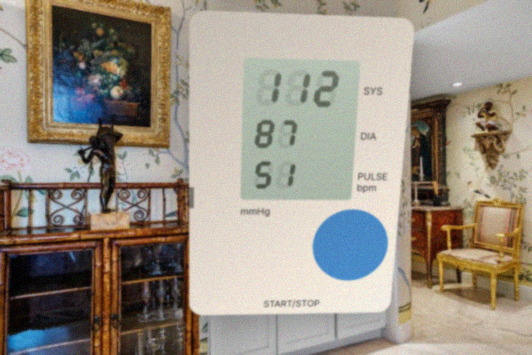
51
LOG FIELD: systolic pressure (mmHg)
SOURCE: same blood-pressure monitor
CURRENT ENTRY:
112
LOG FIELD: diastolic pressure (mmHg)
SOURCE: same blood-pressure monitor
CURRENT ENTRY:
87
